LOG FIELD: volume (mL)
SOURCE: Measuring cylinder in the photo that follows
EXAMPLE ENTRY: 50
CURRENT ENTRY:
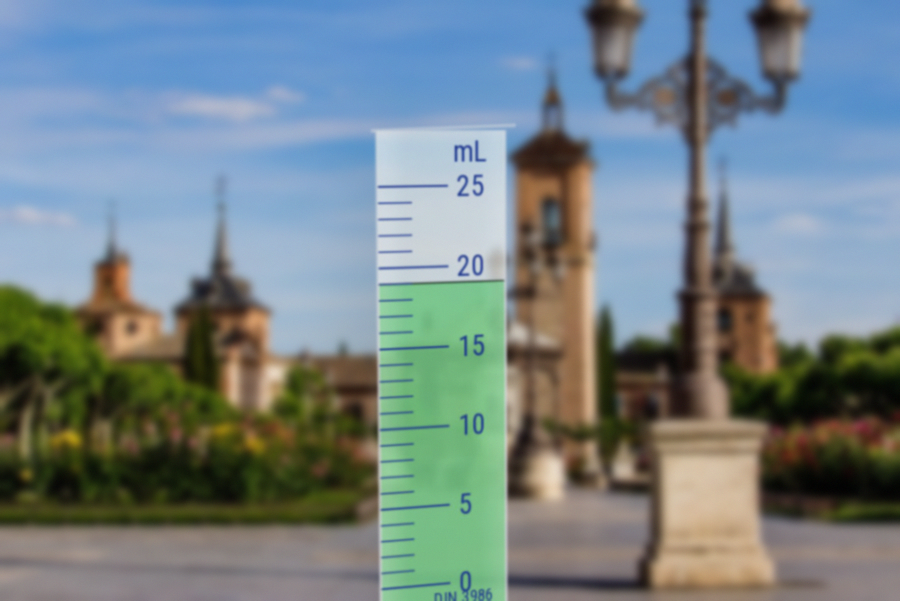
19
